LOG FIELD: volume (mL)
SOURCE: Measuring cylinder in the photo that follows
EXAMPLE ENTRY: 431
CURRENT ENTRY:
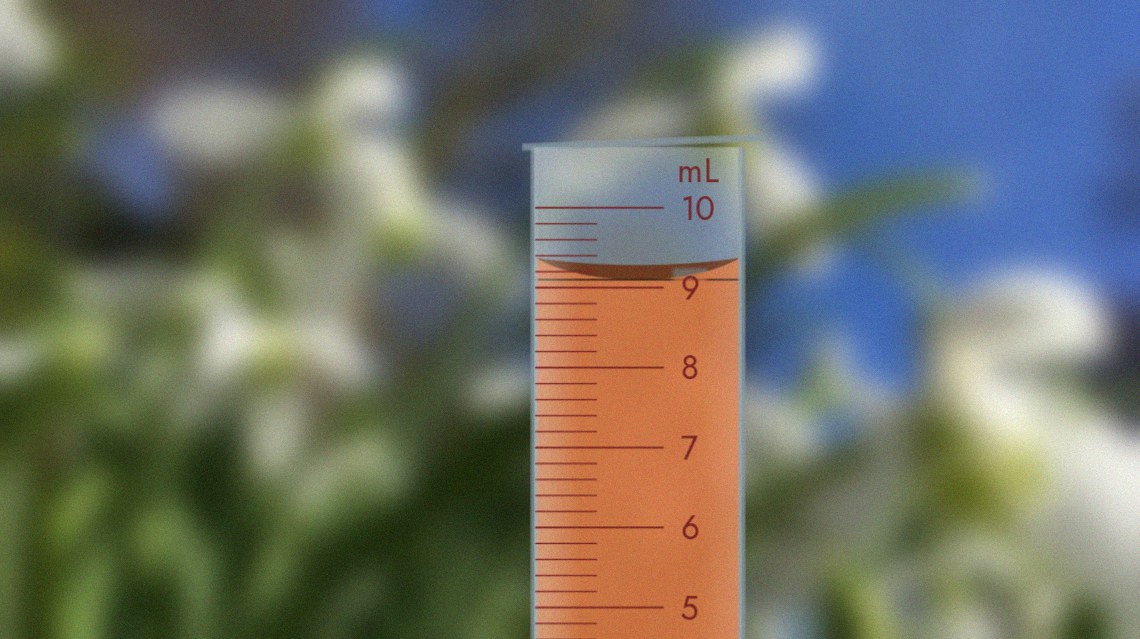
9.1
